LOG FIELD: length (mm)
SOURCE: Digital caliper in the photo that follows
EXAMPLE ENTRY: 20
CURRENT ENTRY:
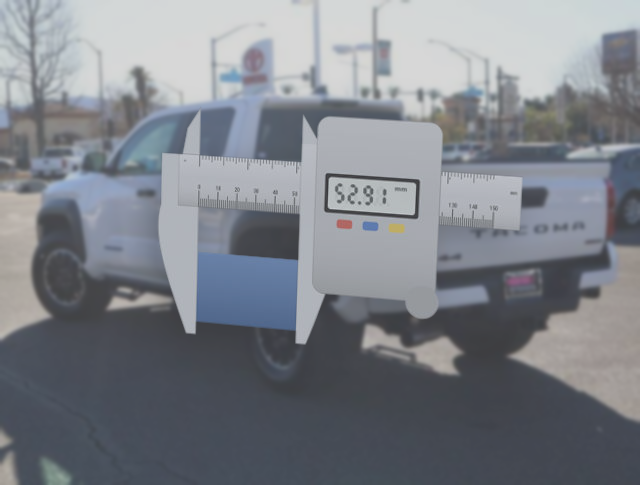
52.91
